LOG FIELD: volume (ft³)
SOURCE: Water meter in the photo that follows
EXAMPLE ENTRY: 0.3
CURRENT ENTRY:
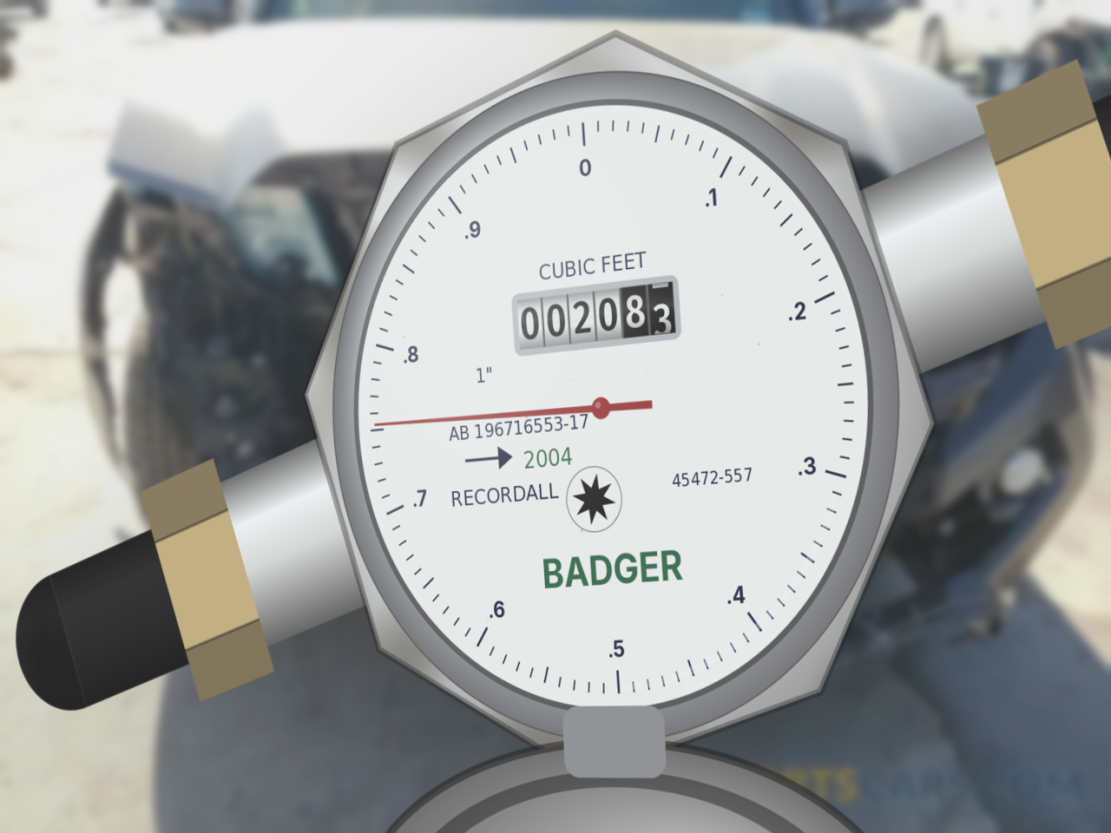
2082.75
